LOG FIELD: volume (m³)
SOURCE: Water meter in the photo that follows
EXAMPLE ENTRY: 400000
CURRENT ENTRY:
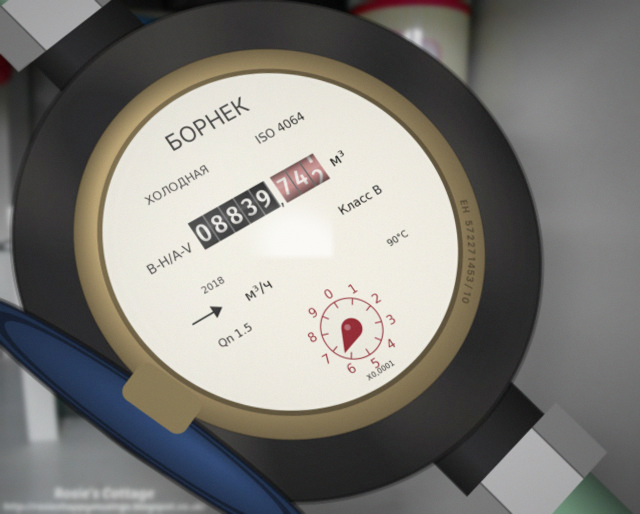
8839.7416
